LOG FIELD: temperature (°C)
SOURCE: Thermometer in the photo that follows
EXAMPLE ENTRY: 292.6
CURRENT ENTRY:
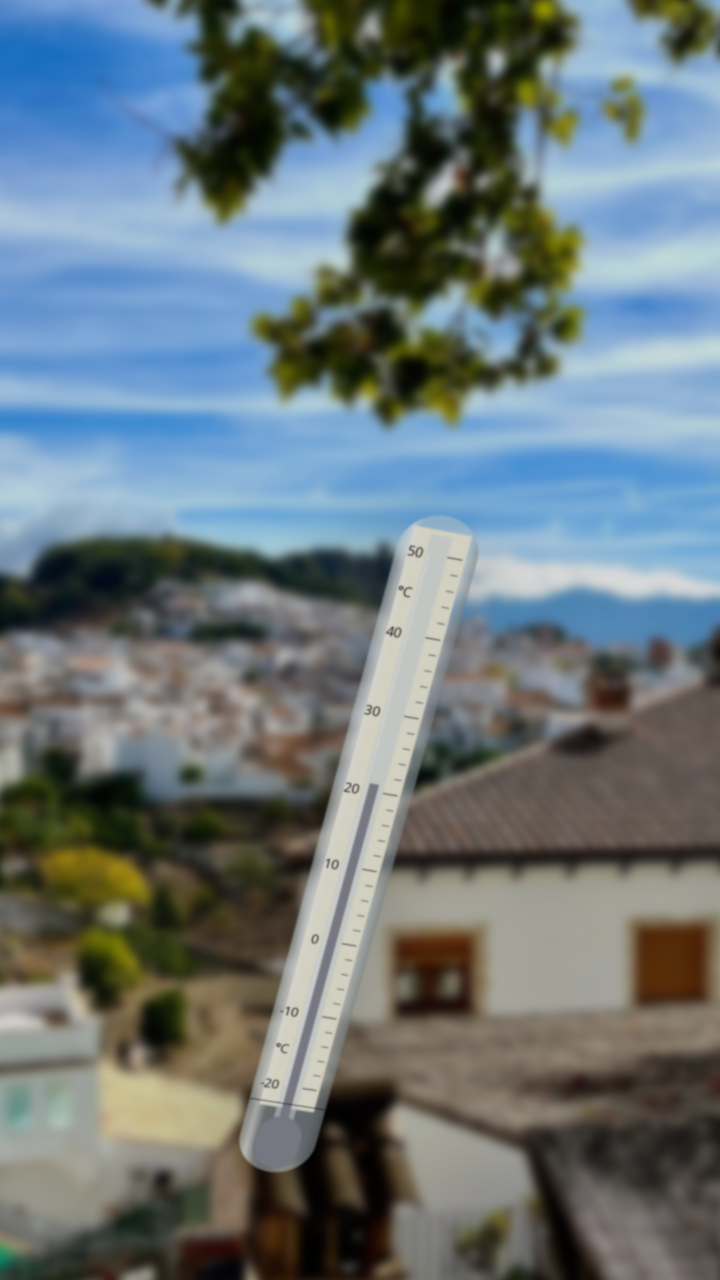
21
